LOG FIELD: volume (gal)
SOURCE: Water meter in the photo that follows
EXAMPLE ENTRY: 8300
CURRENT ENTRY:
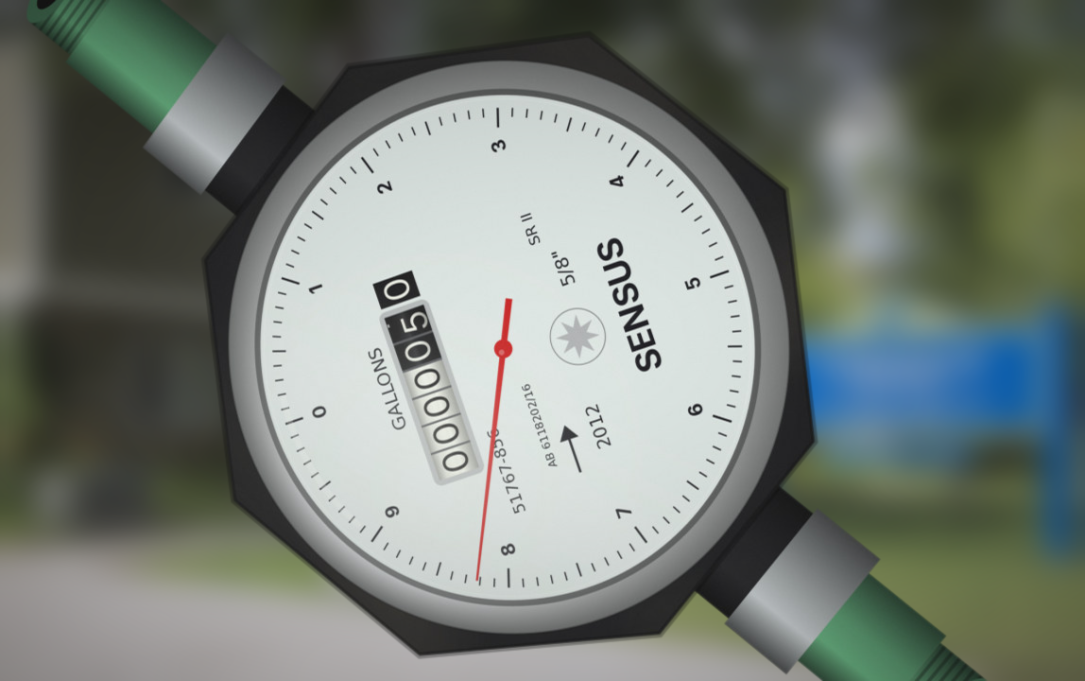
48.2
